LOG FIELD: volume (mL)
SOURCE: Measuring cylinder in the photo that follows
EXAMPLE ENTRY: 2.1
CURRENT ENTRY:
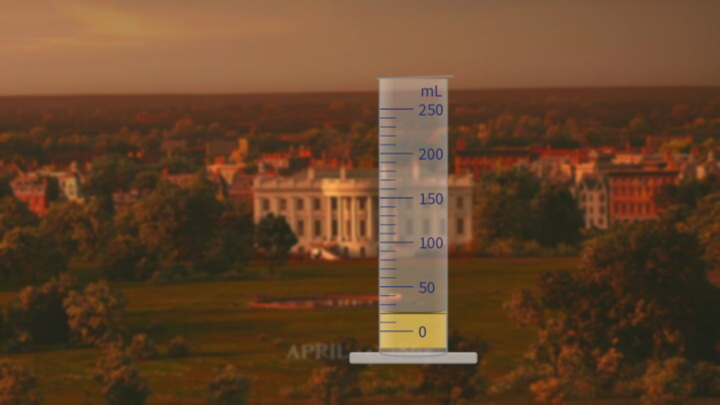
20
